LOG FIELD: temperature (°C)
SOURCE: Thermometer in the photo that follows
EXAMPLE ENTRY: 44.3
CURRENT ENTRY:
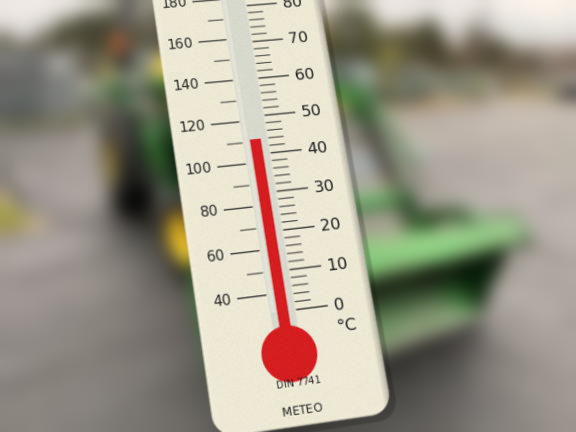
44
